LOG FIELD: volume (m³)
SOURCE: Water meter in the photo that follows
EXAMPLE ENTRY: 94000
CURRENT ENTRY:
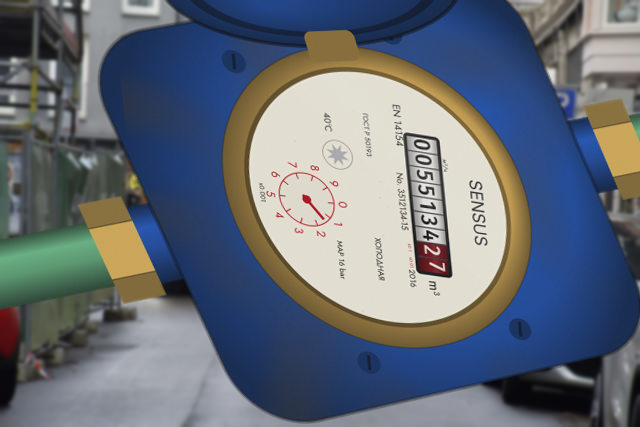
55134.271
